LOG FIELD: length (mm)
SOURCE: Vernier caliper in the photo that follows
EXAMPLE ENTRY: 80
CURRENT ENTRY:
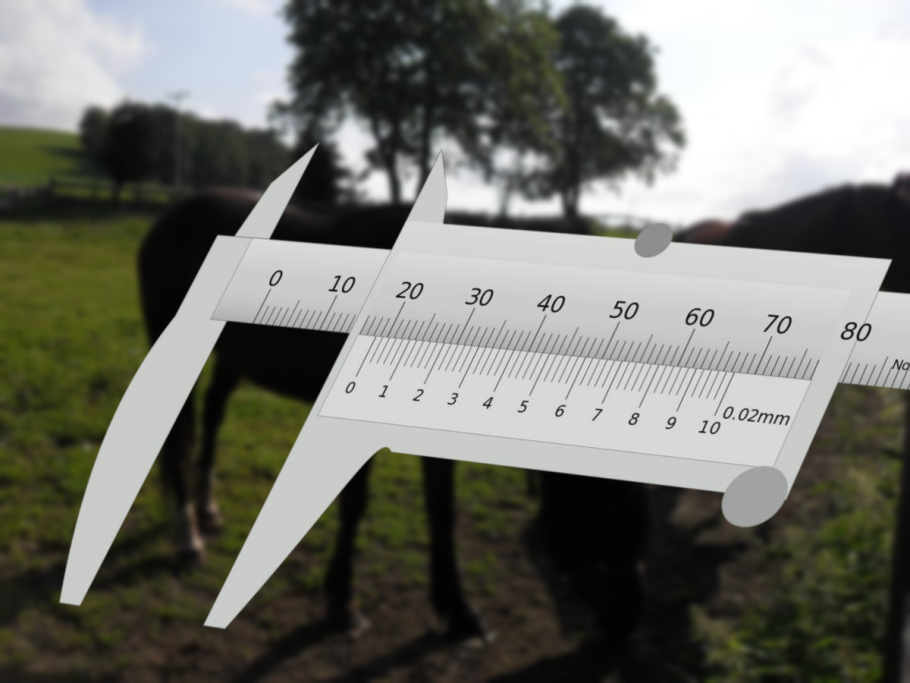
18.4
